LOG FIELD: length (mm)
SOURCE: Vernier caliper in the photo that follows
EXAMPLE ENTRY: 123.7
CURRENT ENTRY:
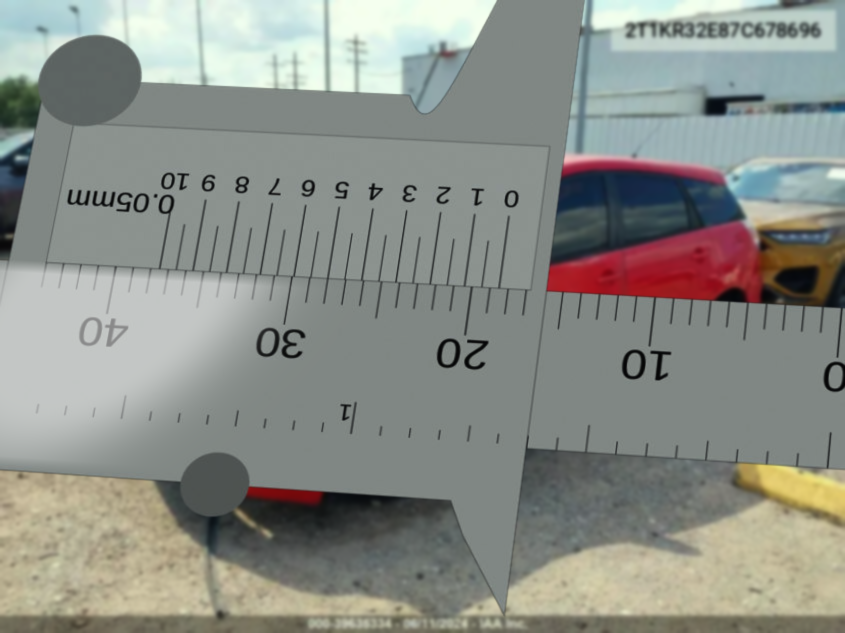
18.5
